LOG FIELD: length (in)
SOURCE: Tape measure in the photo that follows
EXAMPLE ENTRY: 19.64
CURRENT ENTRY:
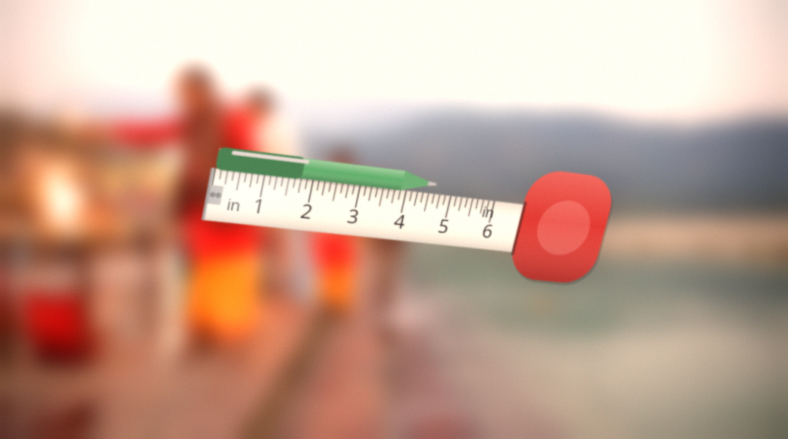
4.625
